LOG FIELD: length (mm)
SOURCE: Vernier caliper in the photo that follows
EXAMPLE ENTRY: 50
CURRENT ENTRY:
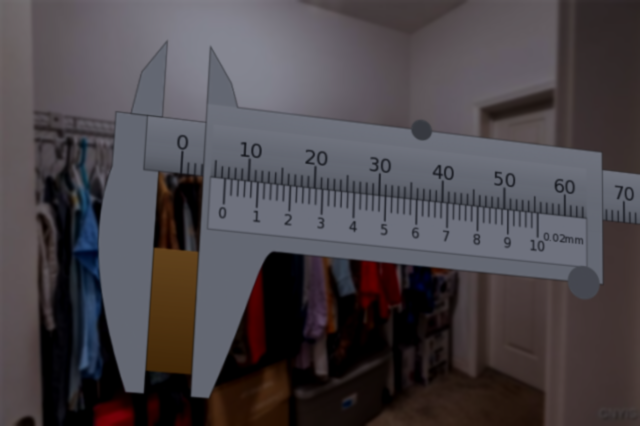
6.5
